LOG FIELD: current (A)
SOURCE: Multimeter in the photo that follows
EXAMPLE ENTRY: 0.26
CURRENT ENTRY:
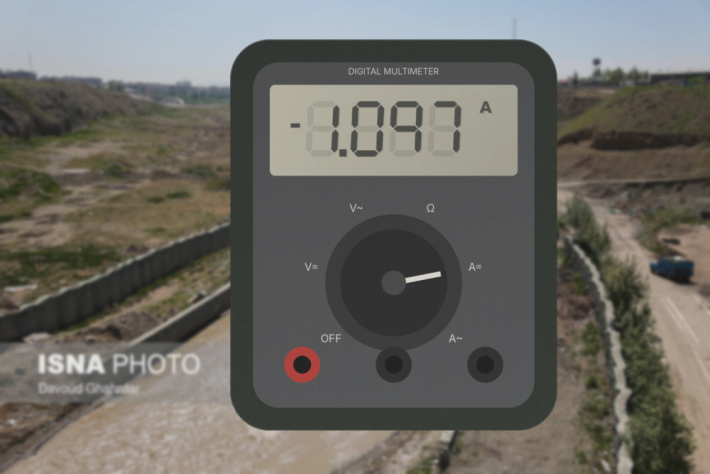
-1.097
